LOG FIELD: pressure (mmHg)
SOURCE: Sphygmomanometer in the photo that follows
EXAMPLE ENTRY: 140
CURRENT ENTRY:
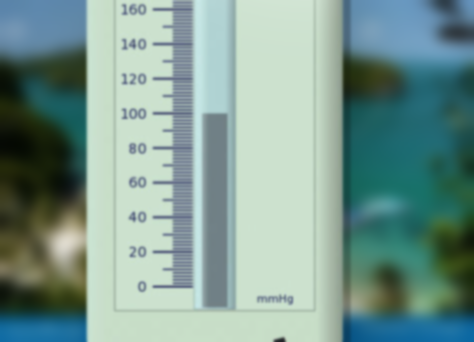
100
